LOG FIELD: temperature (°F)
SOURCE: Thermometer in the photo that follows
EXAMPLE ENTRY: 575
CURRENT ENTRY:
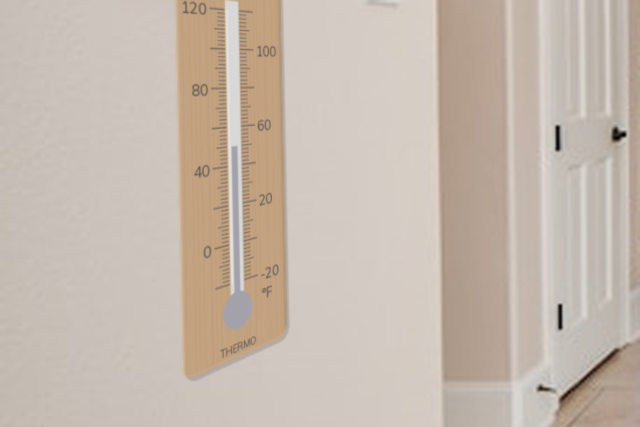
50
